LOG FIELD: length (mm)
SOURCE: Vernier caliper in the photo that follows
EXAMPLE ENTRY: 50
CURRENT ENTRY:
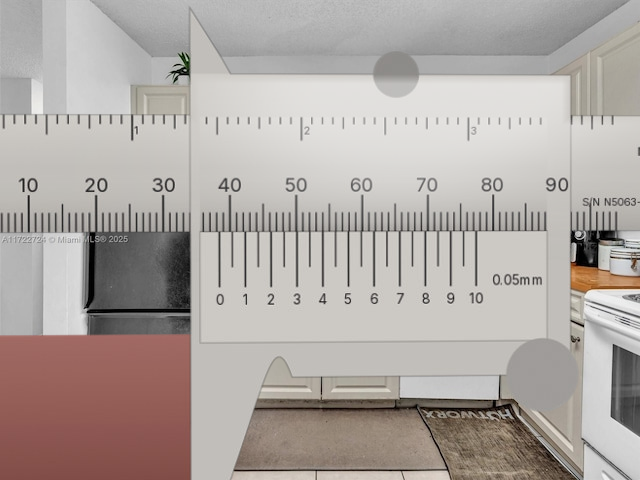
38.4
